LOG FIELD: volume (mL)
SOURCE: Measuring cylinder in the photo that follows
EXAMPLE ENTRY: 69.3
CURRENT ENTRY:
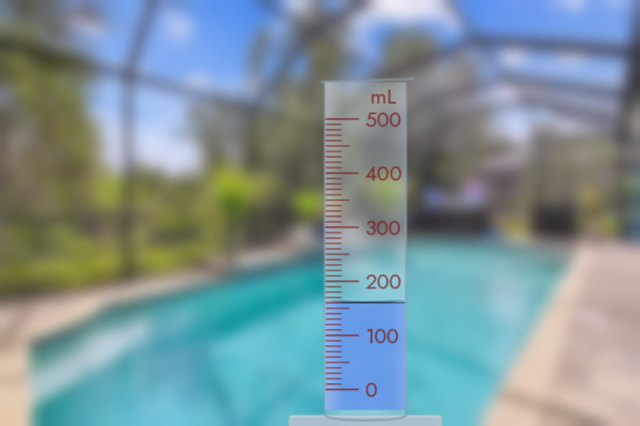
160
